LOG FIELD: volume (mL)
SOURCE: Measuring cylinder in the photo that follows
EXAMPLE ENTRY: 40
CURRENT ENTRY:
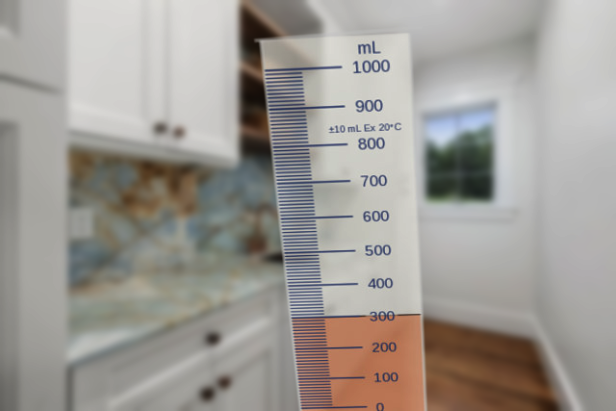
300
